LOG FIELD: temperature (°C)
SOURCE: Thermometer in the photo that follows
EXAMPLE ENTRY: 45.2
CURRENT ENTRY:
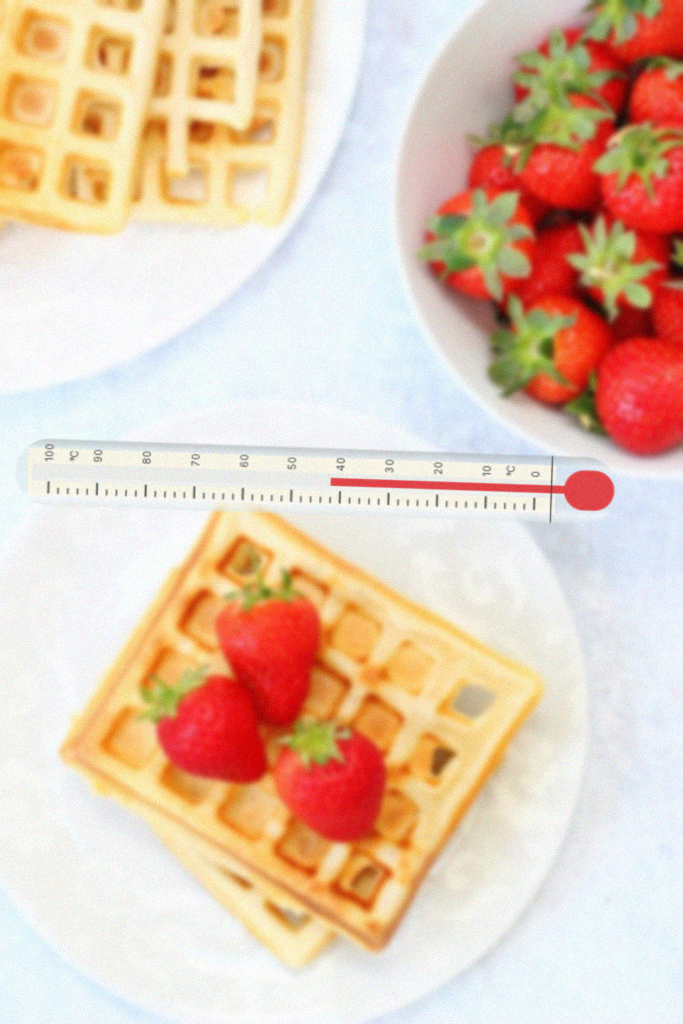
42
